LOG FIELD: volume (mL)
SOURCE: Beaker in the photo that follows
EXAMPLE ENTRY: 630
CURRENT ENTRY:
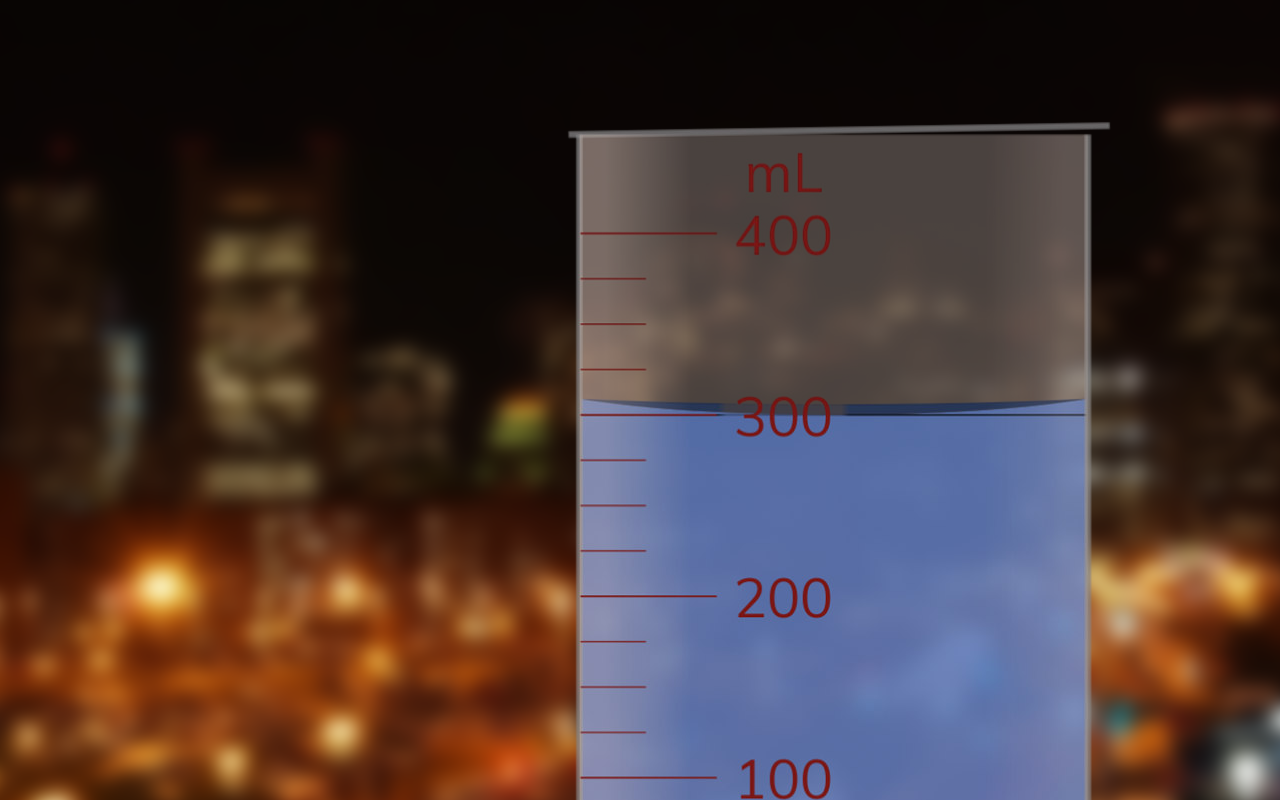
300
